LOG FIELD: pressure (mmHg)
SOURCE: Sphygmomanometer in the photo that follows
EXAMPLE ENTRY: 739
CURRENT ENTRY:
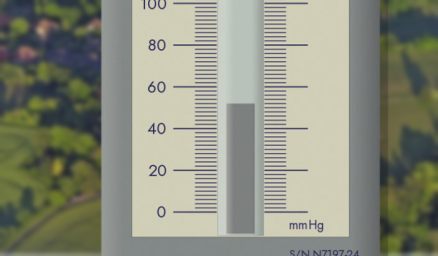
52
